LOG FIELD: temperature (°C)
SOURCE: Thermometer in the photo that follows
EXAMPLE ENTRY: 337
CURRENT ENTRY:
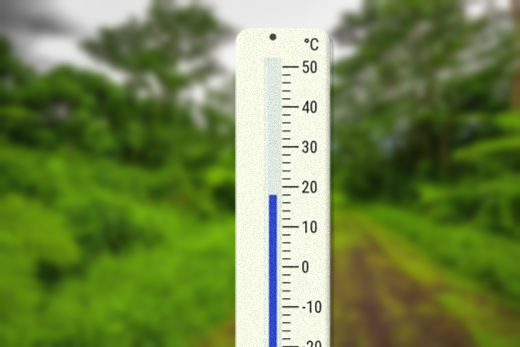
18
